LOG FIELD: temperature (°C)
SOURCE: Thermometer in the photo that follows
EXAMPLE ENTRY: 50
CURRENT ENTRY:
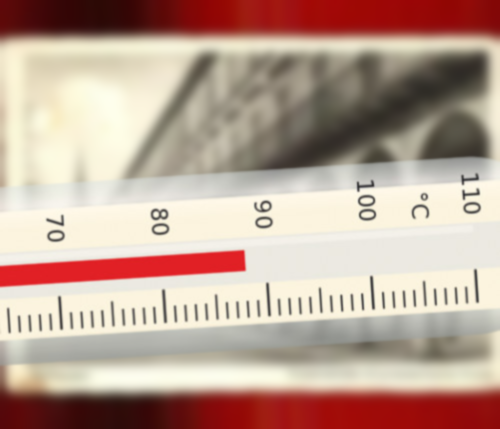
88
